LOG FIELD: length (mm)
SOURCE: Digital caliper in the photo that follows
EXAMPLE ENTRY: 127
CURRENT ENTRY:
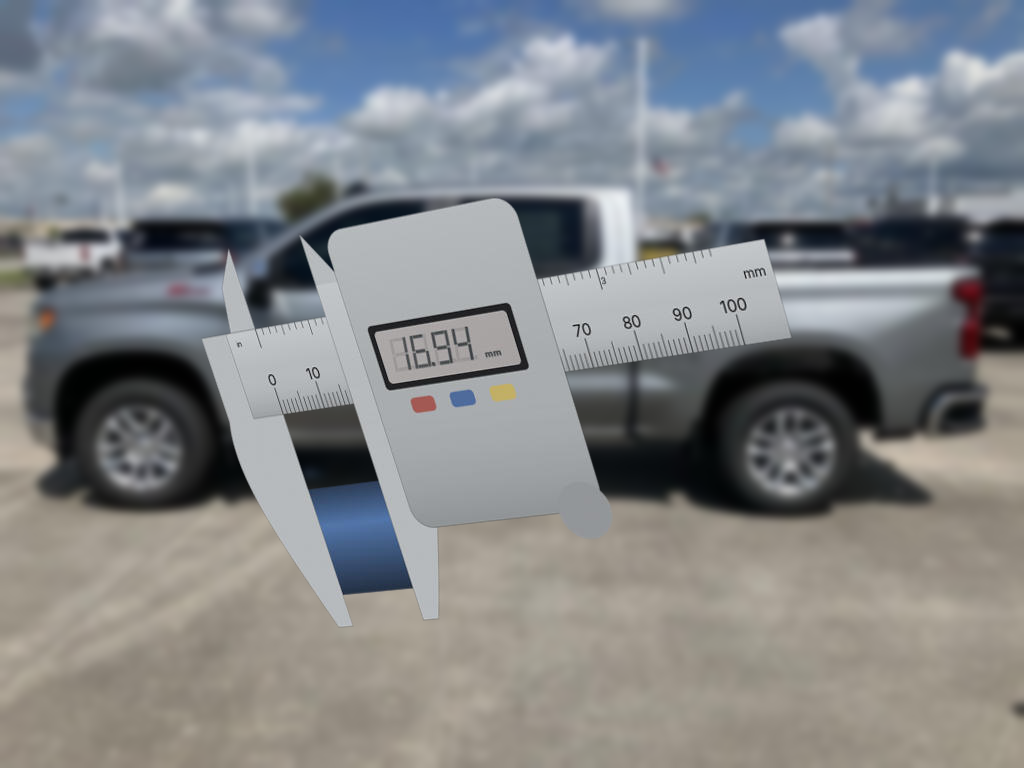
16.94
